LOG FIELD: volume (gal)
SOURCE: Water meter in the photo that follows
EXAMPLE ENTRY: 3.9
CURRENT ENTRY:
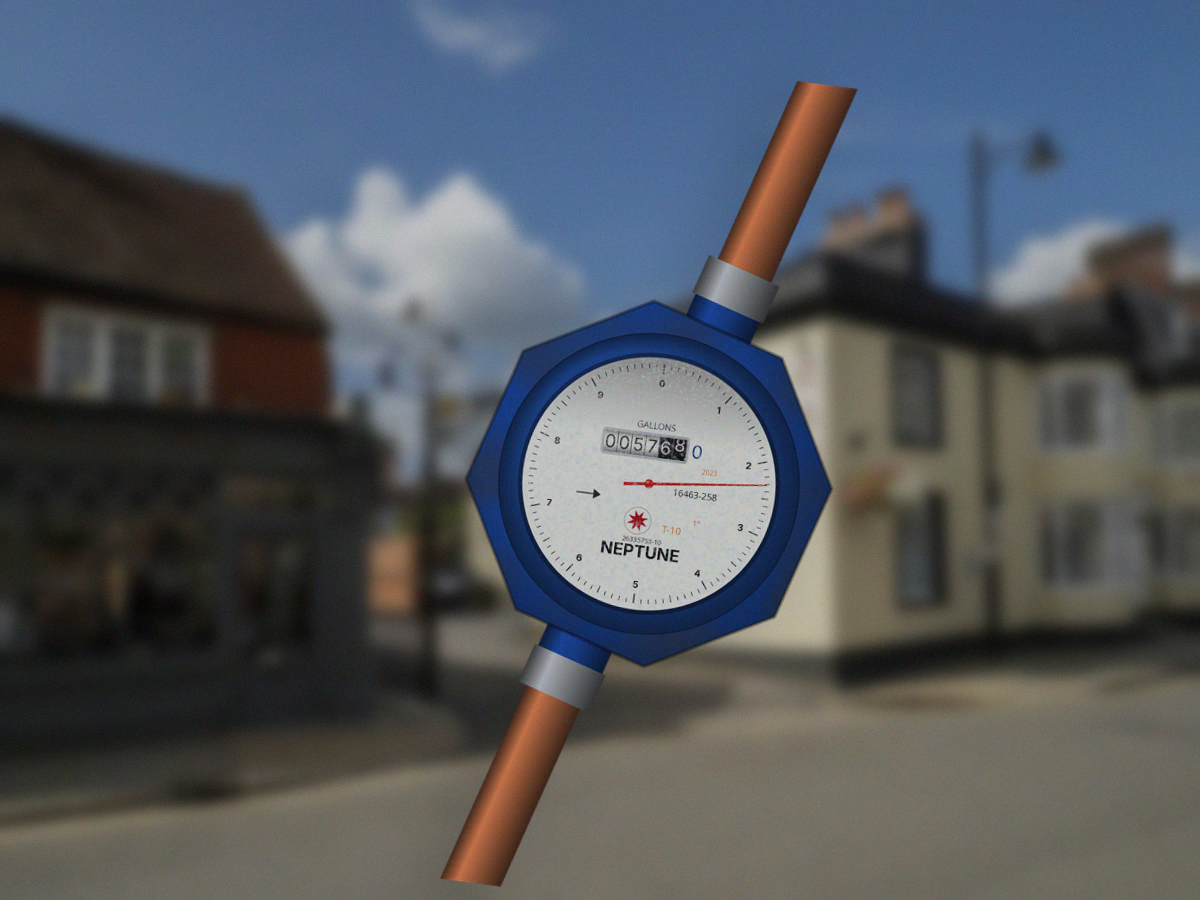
57682.3
